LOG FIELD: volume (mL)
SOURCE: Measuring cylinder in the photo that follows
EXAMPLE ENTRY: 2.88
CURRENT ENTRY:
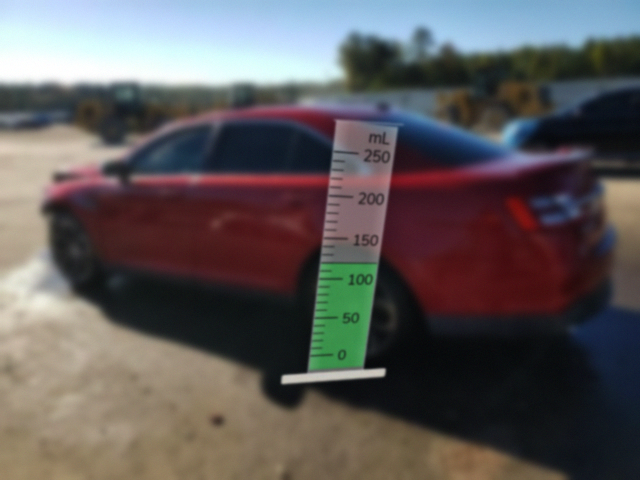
120
